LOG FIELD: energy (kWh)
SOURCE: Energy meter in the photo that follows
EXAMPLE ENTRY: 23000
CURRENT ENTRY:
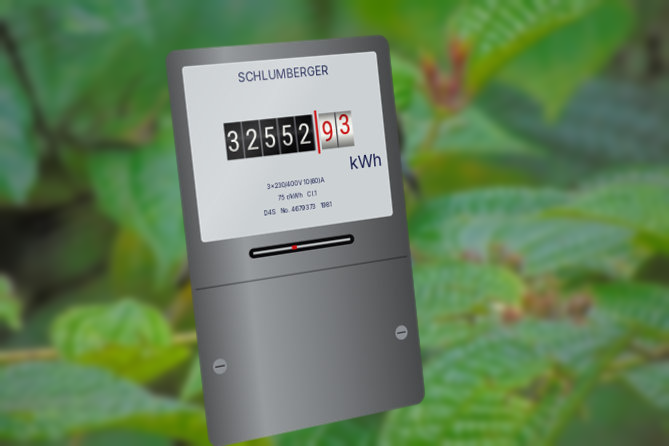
32552.93
